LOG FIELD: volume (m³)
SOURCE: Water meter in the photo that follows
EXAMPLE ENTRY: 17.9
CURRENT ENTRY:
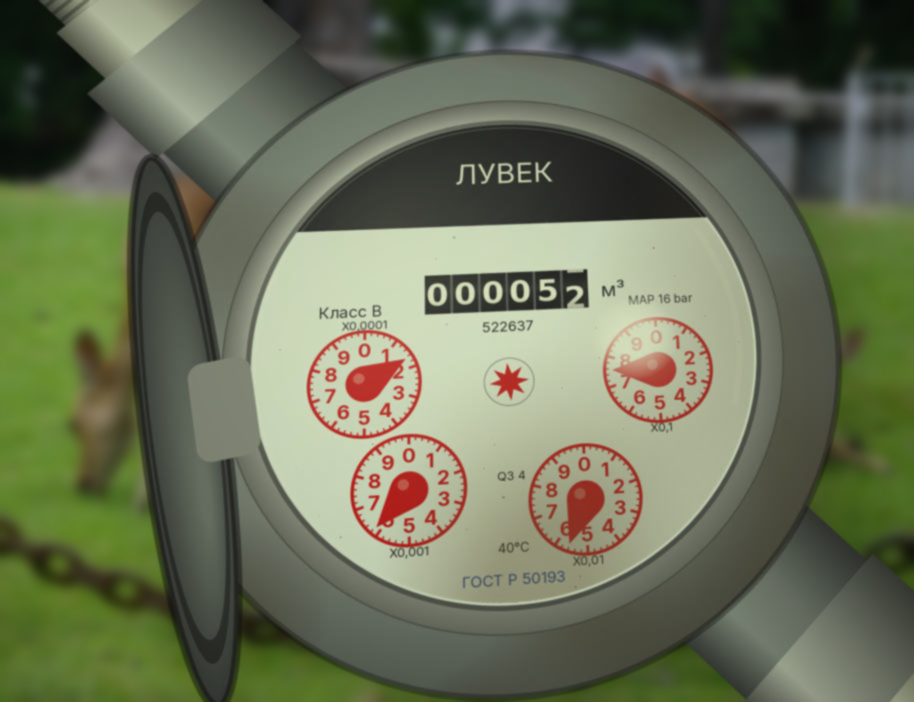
51.7561
